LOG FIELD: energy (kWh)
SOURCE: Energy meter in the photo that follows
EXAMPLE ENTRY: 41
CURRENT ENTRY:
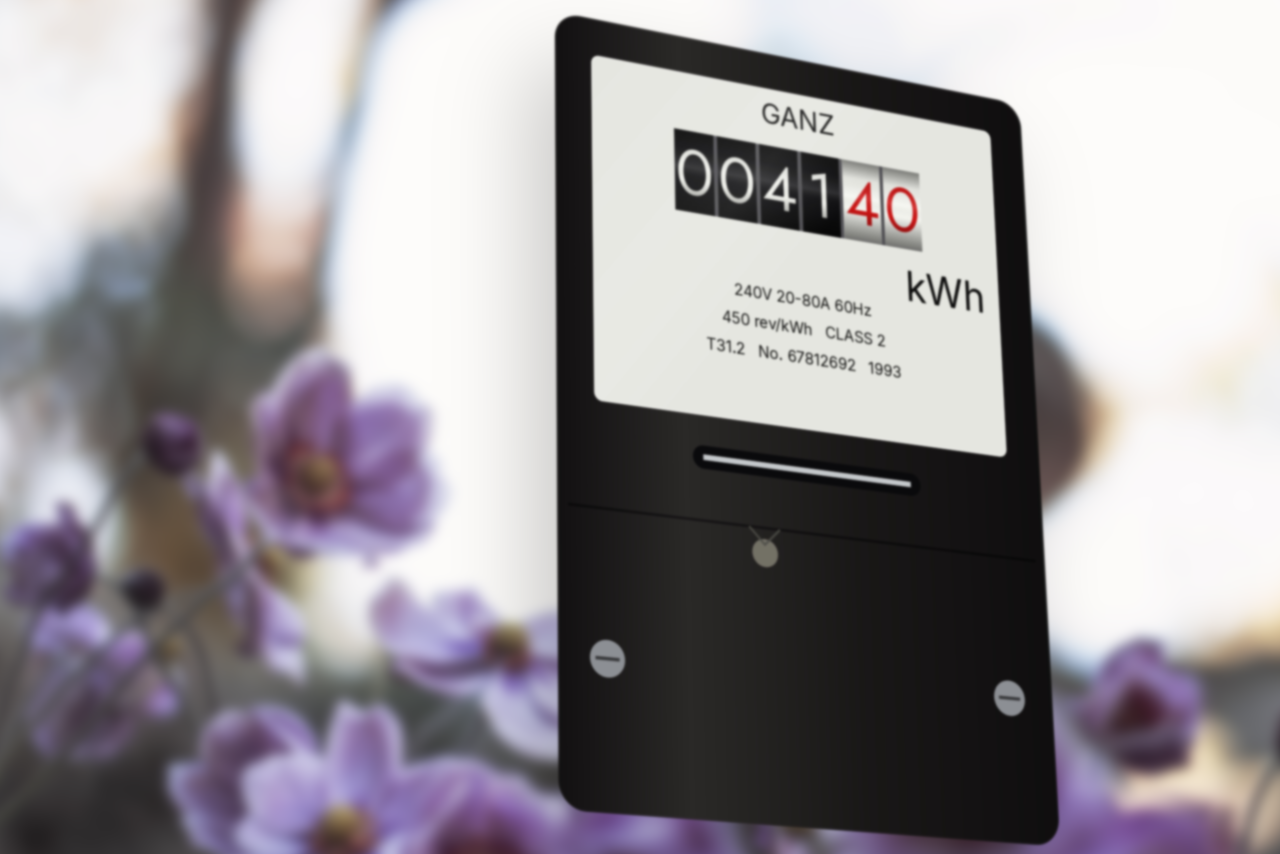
41.40
